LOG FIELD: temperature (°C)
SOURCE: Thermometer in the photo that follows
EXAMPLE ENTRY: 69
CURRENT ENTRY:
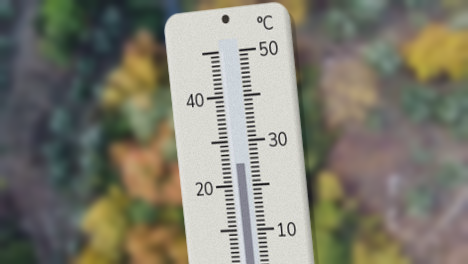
25
